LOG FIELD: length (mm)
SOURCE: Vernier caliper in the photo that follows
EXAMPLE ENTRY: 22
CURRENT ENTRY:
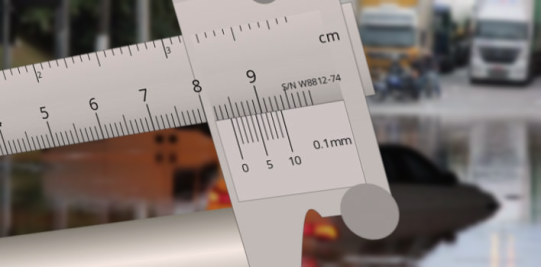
84.4
